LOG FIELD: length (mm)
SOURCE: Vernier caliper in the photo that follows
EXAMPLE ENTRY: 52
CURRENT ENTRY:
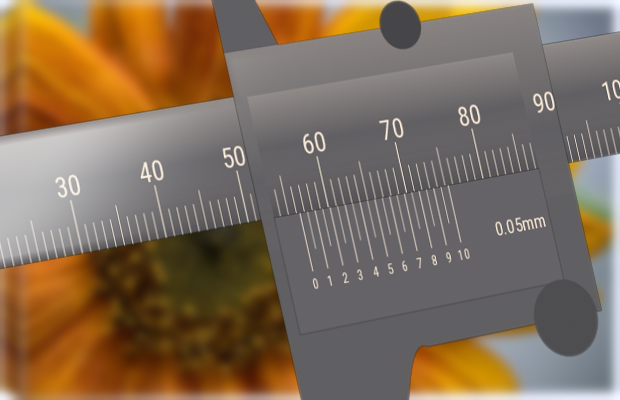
56.4
